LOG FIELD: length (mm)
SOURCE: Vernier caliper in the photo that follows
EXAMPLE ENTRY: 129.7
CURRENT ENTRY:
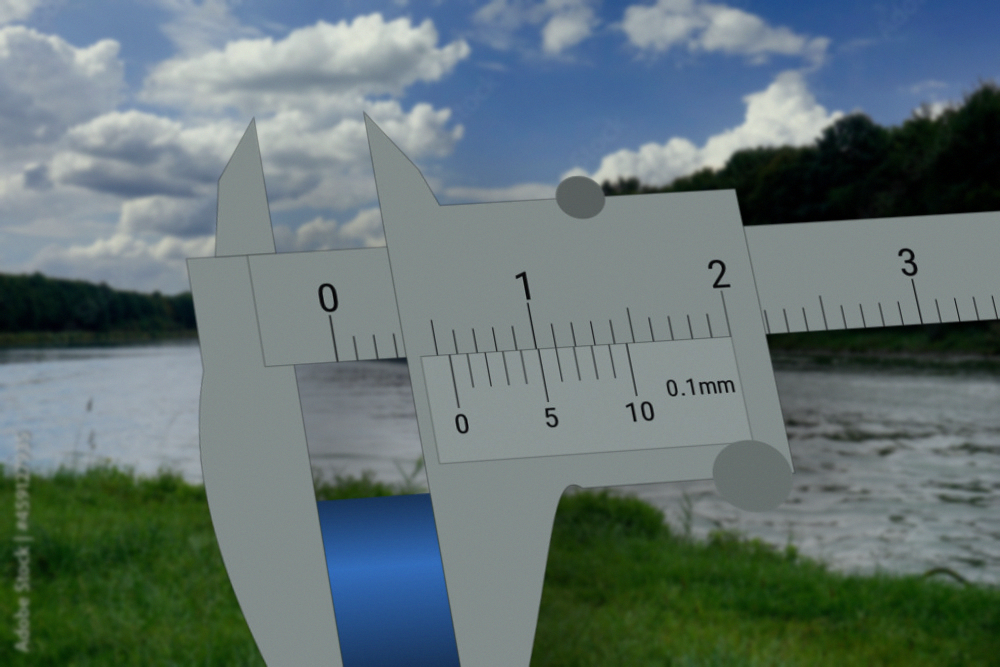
5.6
